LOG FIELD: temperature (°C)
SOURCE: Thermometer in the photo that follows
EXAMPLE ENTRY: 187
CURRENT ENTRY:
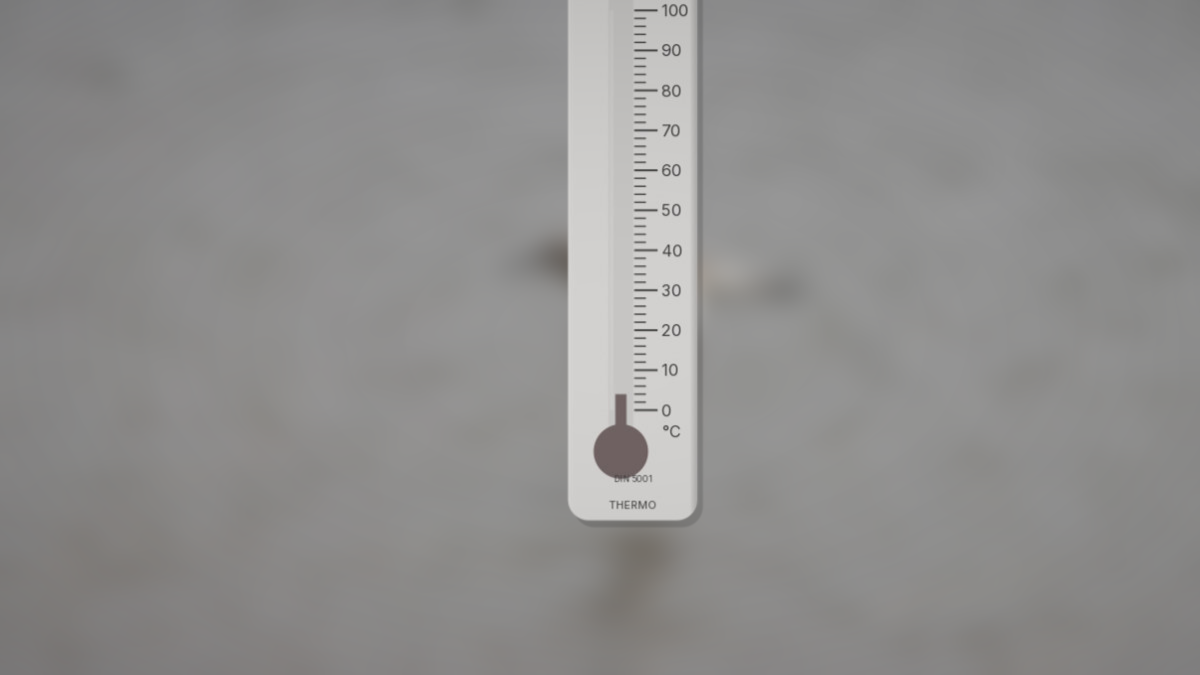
4
